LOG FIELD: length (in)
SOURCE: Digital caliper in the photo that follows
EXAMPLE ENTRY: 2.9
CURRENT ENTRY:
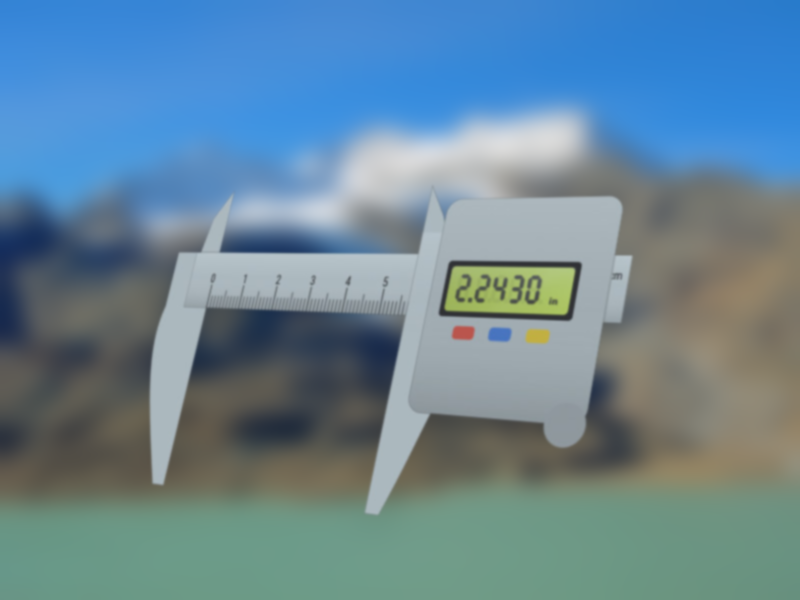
2.2430
